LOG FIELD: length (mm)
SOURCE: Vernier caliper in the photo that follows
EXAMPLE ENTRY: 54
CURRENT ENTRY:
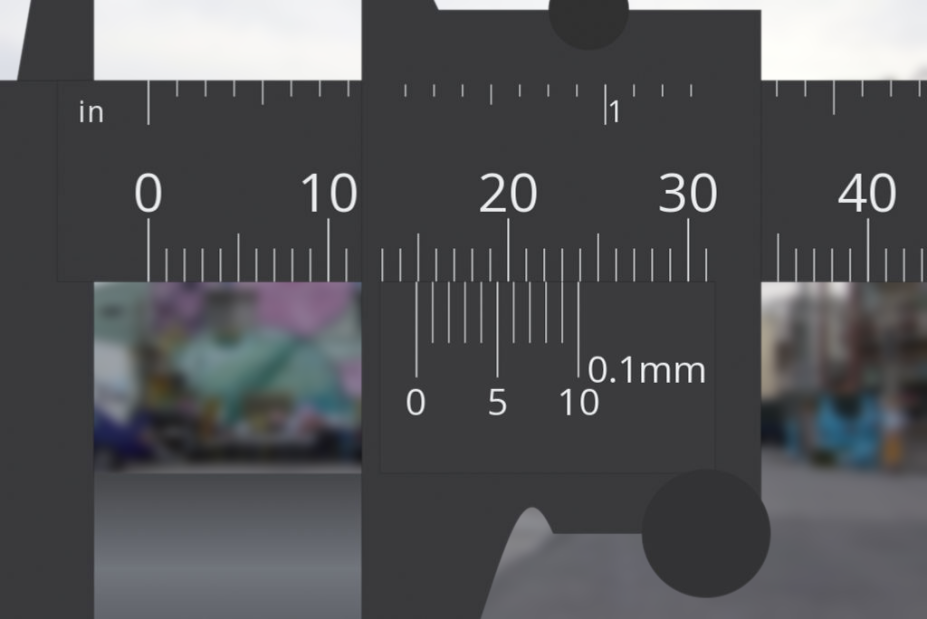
14.9
